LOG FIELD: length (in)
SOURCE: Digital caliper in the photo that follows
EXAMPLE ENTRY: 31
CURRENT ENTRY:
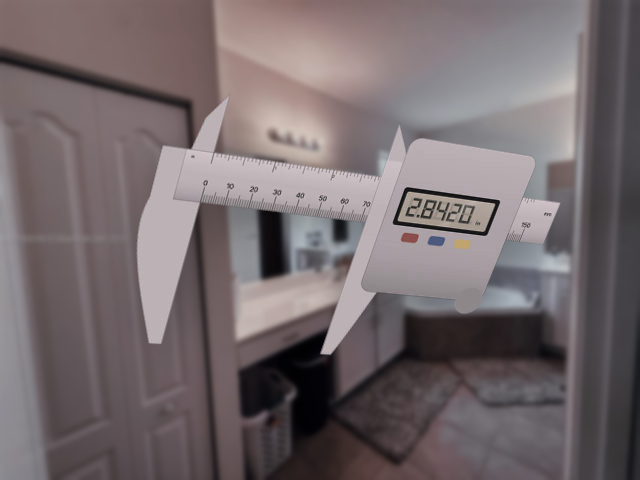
2.8420
